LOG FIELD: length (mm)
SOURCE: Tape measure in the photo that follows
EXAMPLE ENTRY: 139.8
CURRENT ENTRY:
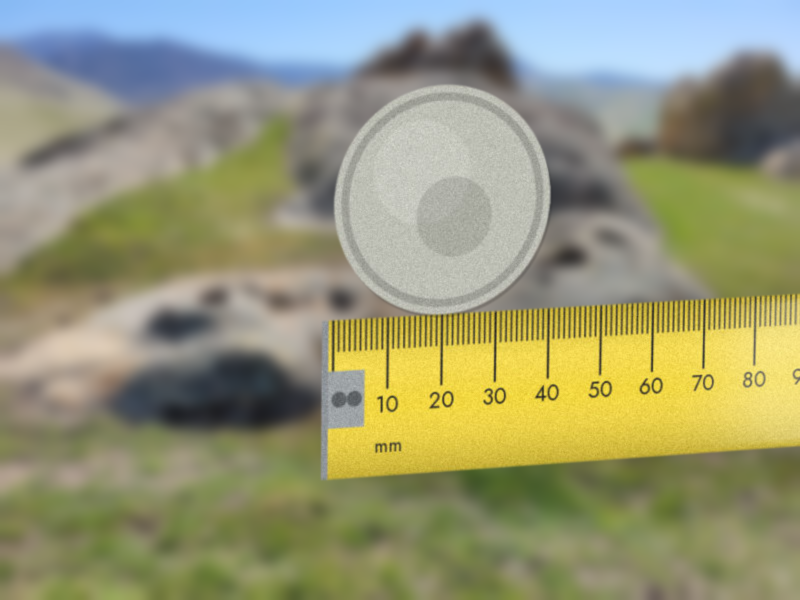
40
